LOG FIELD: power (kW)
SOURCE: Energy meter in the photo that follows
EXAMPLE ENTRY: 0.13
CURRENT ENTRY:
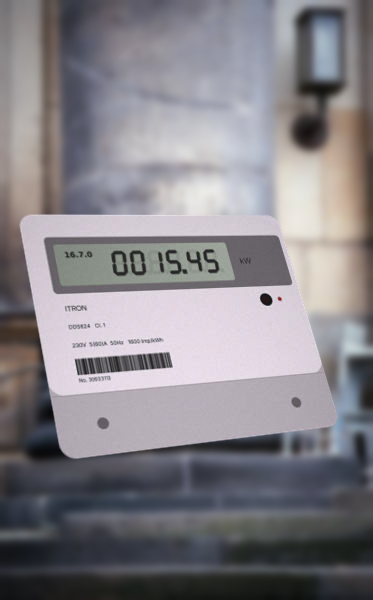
15.45
